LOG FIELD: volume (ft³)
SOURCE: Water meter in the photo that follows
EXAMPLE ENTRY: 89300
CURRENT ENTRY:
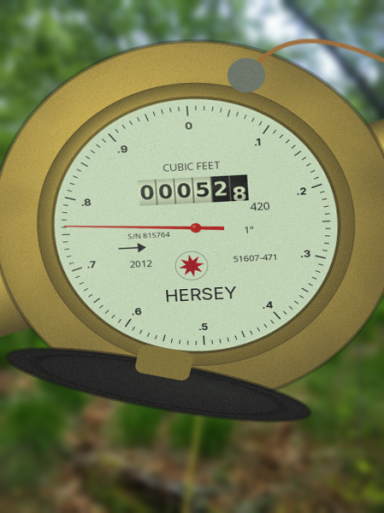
527.76
